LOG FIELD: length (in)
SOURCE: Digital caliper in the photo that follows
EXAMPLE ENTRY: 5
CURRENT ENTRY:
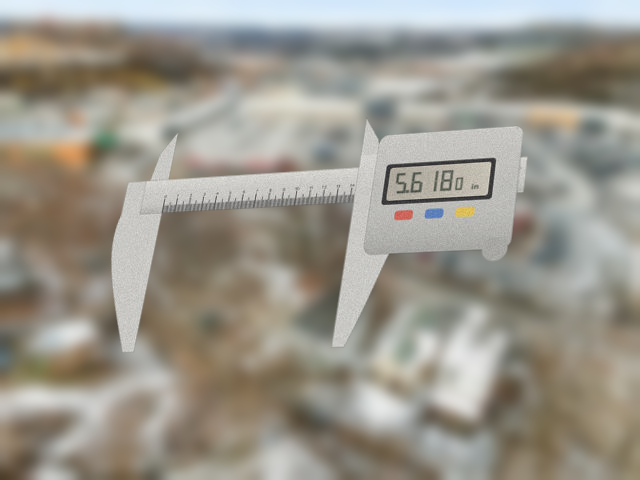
5.6180
